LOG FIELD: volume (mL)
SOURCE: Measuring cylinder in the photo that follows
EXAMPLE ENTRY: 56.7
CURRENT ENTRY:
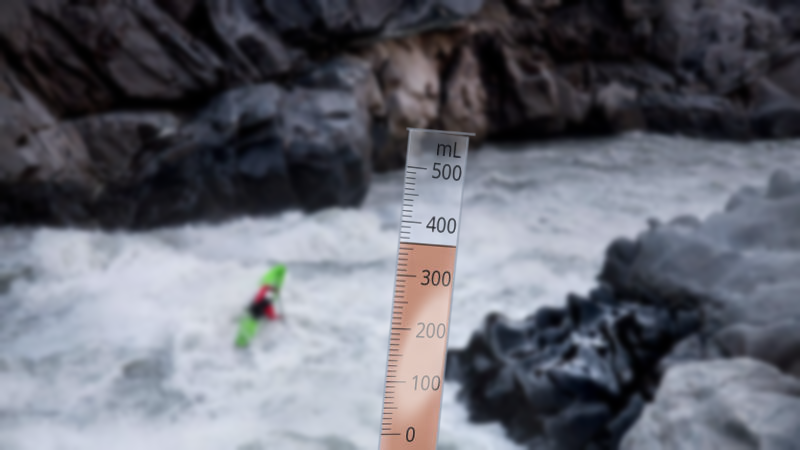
360
